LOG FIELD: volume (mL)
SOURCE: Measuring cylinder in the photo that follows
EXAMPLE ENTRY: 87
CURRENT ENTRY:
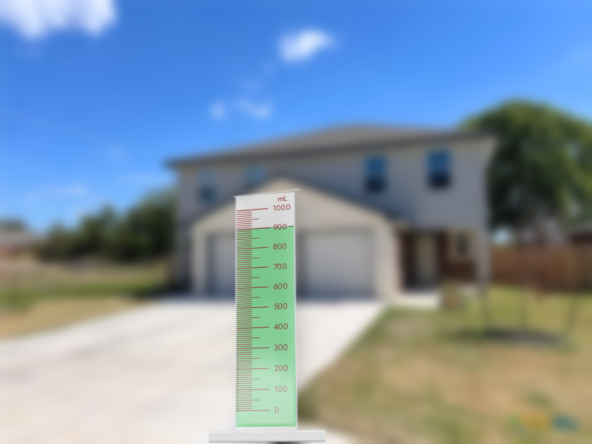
900
